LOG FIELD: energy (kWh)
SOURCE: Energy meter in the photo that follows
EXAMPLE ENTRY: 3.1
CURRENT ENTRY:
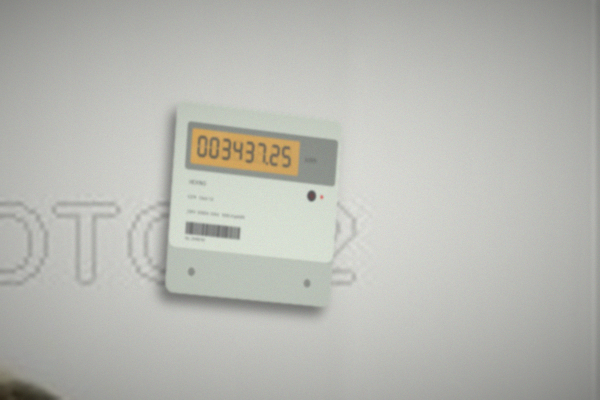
3437.25
